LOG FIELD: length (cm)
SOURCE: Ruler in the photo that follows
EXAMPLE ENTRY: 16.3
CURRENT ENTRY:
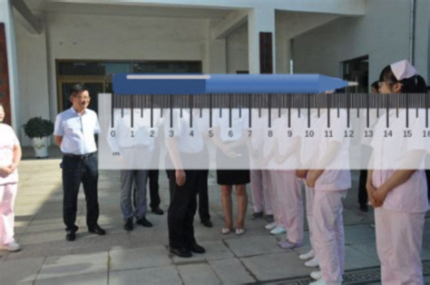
12.5
